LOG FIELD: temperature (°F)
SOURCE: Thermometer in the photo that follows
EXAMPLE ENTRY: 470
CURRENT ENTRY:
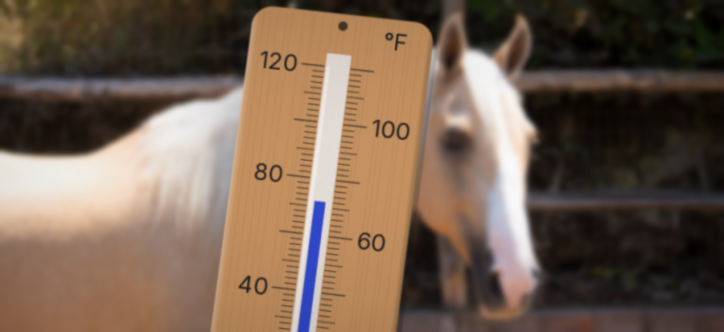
72
